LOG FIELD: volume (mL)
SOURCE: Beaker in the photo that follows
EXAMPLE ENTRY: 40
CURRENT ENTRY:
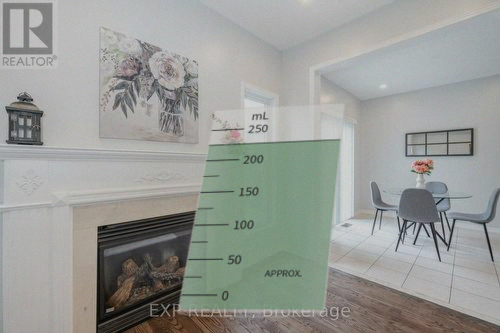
225
